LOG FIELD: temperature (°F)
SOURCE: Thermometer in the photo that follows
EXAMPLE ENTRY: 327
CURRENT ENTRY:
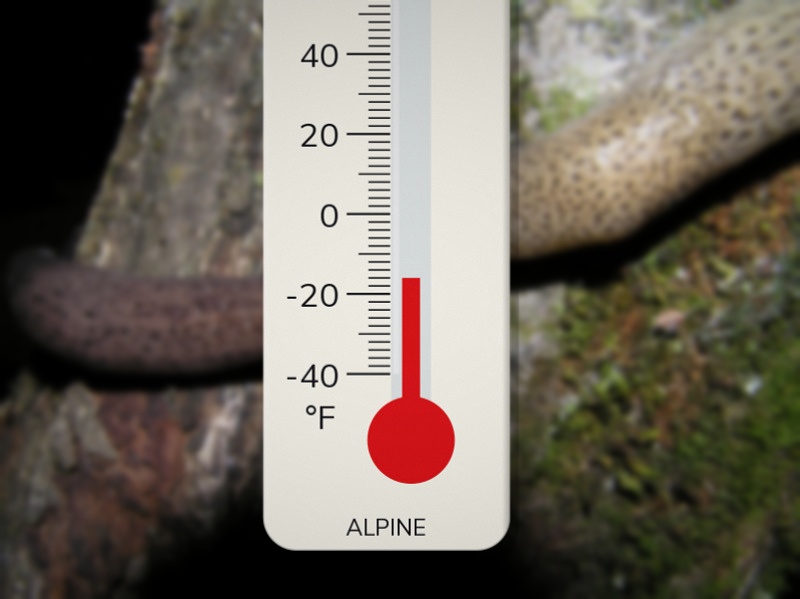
-16
